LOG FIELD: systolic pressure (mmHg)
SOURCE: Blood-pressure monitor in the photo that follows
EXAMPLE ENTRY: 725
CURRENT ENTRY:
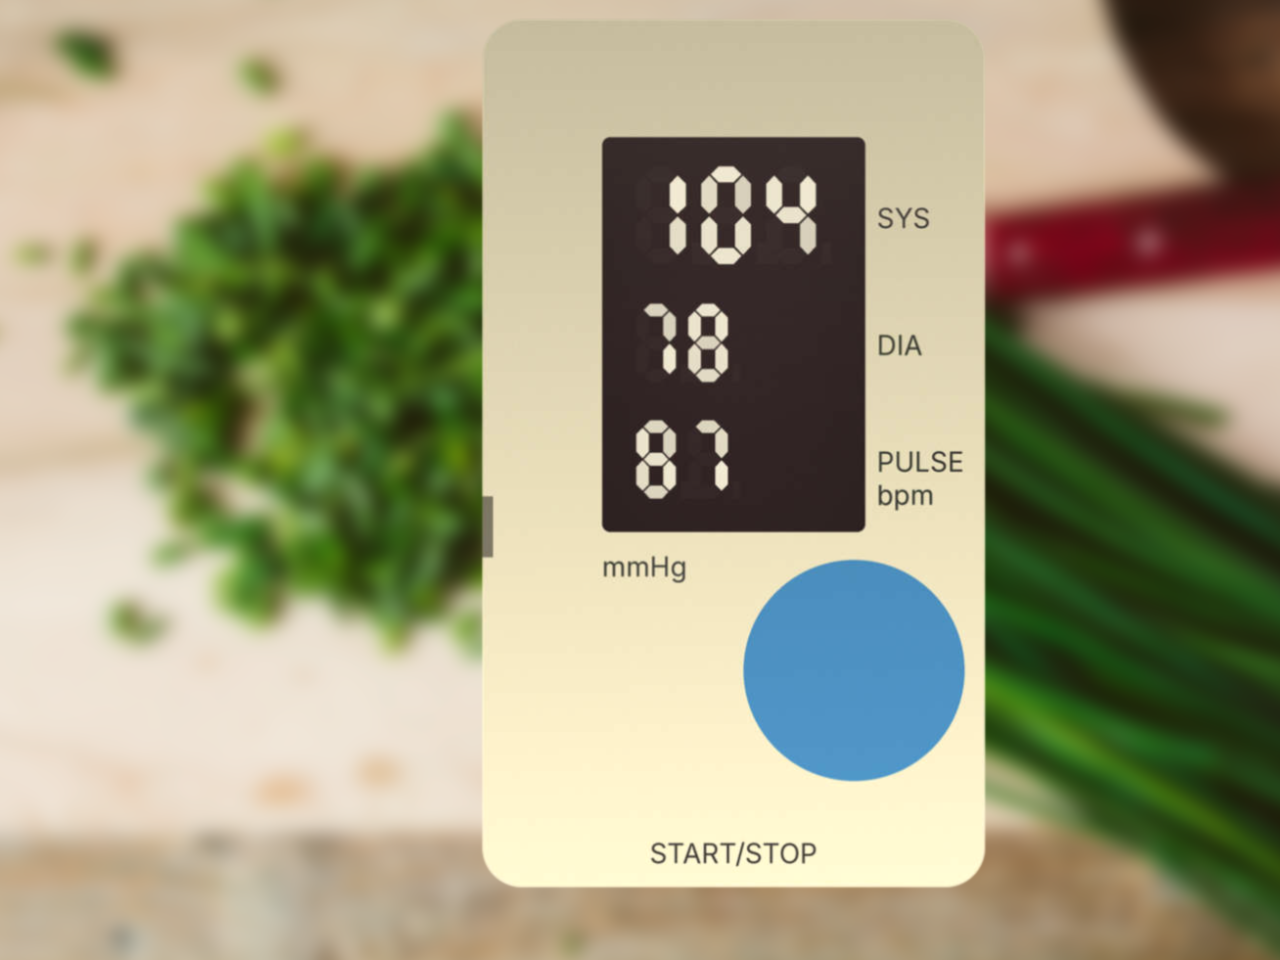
104
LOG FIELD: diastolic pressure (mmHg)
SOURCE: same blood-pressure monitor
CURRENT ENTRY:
78
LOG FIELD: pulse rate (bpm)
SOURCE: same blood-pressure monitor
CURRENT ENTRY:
87
